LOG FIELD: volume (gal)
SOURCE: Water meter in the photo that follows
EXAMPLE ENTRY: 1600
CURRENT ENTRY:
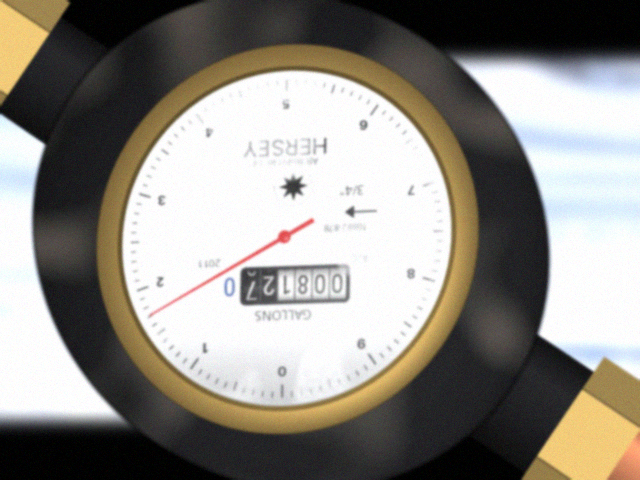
81271.7
